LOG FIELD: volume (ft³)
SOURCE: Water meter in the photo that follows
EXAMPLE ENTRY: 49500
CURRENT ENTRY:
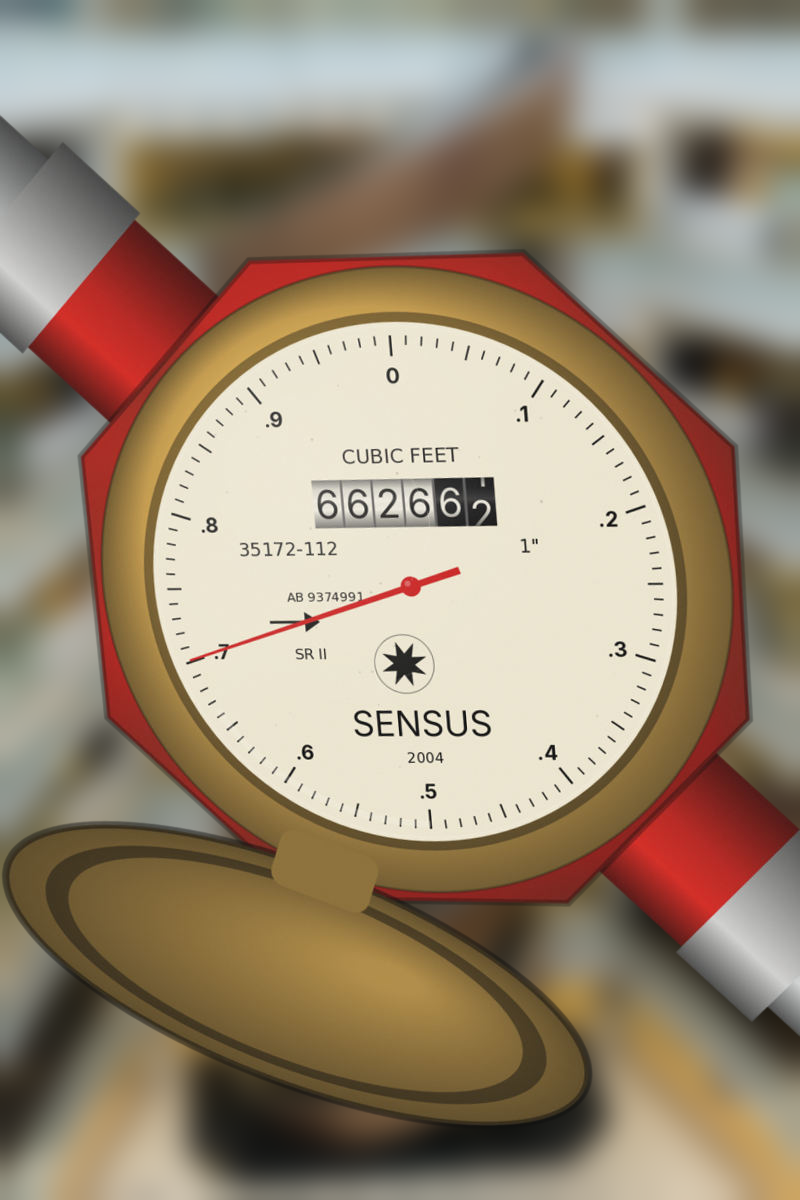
662661.70
